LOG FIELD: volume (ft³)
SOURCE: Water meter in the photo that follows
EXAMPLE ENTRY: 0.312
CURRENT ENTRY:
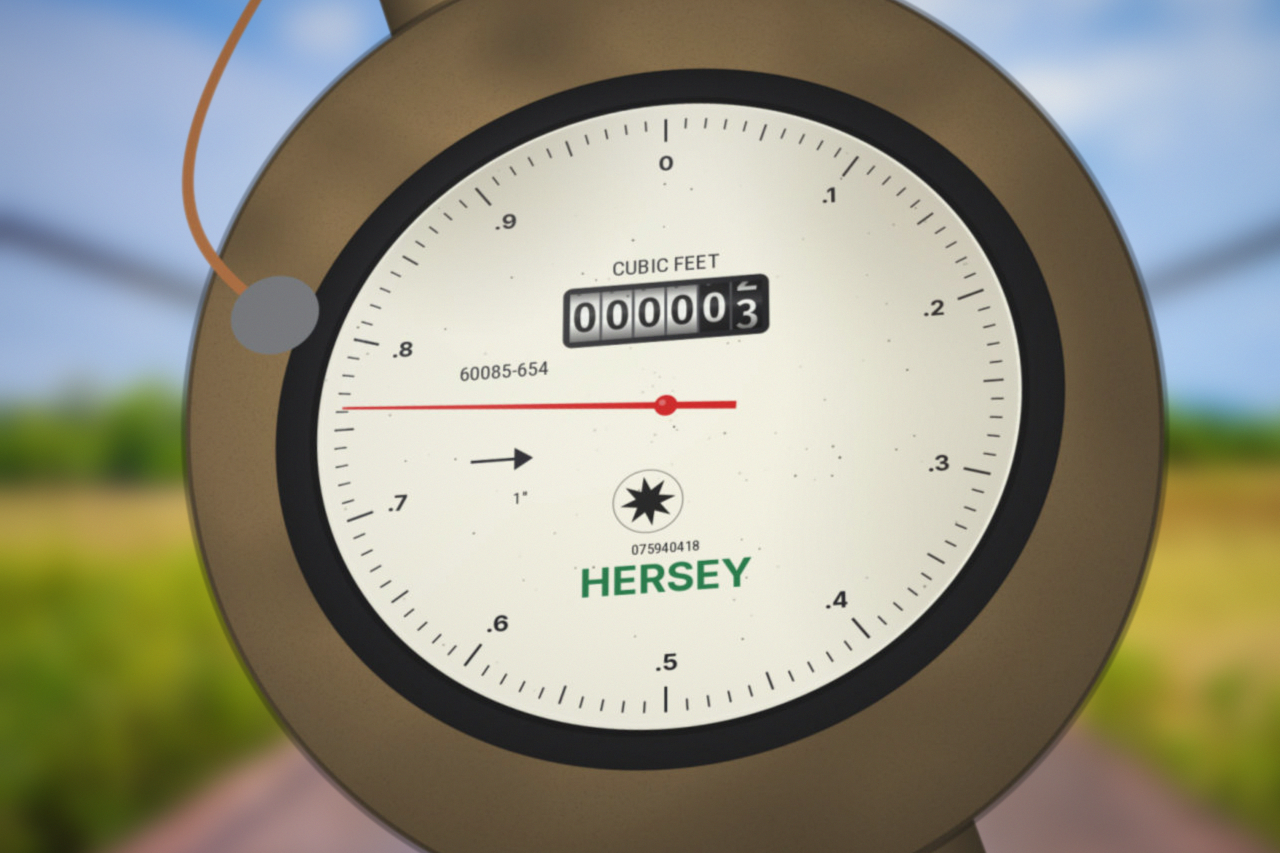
2.76
